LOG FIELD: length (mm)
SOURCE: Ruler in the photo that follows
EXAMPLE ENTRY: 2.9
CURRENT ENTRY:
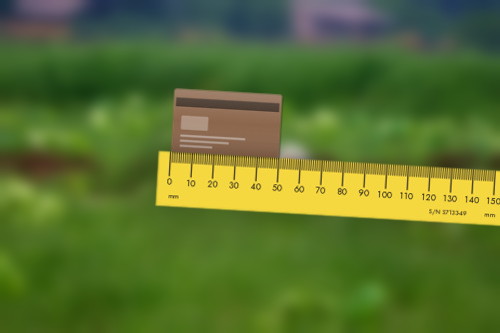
50
